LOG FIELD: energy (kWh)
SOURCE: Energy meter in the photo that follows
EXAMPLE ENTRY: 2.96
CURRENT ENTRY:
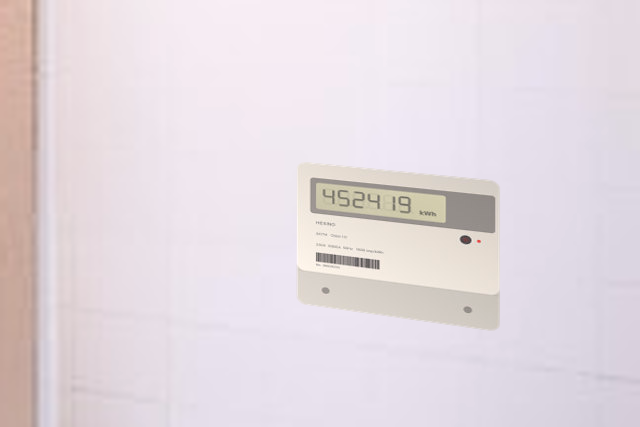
452419
